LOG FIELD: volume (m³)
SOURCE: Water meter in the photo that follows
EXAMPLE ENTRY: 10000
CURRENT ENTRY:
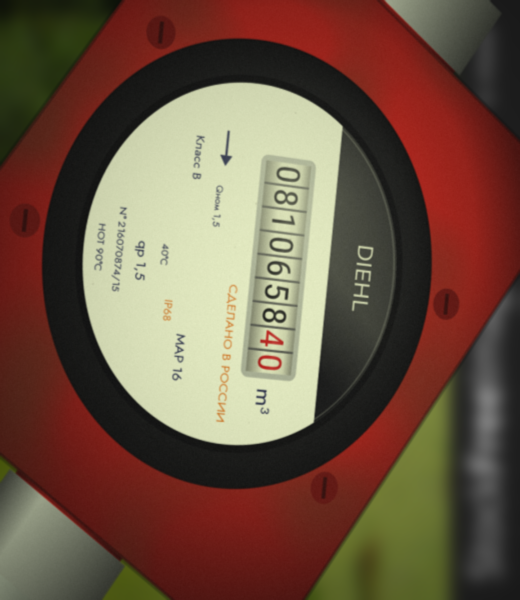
810658.40
